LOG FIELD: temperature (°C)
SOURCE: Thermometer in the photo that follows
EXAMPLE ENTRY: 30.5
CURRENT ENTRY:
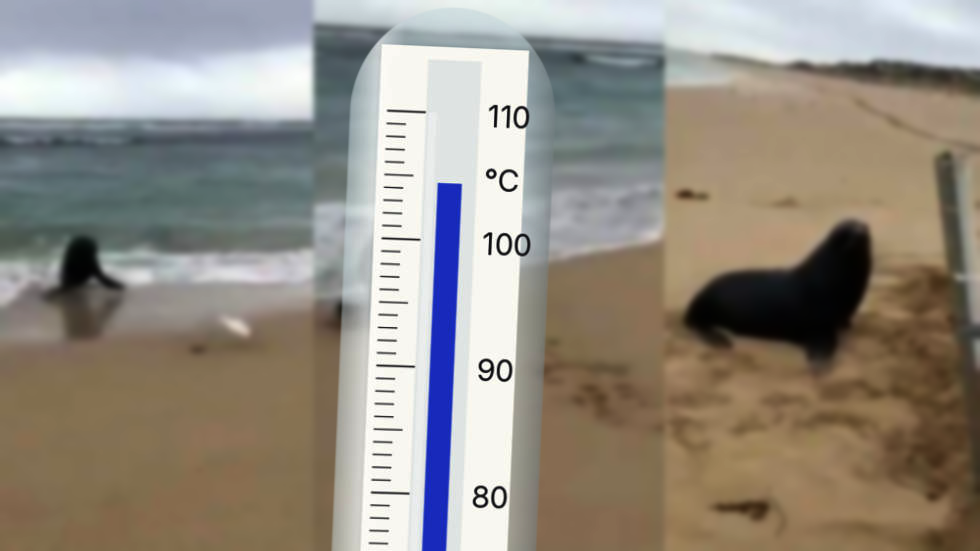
104.5
